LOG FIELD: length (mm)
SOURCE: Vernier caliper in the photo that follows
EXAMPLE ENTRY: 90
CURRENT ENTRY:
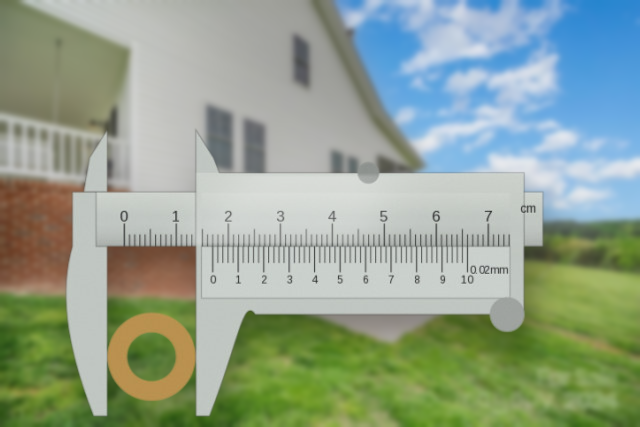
17.0
